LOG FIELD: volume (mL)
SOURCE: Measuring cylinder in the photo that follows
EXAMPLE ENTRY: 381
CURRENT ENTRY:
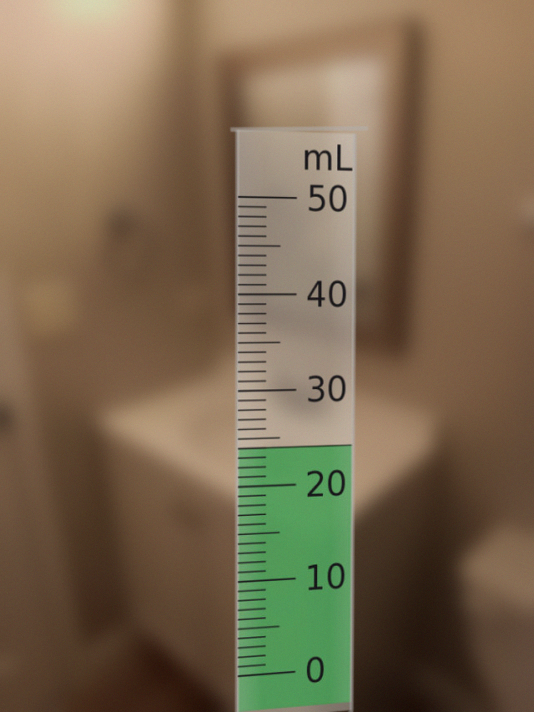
24
